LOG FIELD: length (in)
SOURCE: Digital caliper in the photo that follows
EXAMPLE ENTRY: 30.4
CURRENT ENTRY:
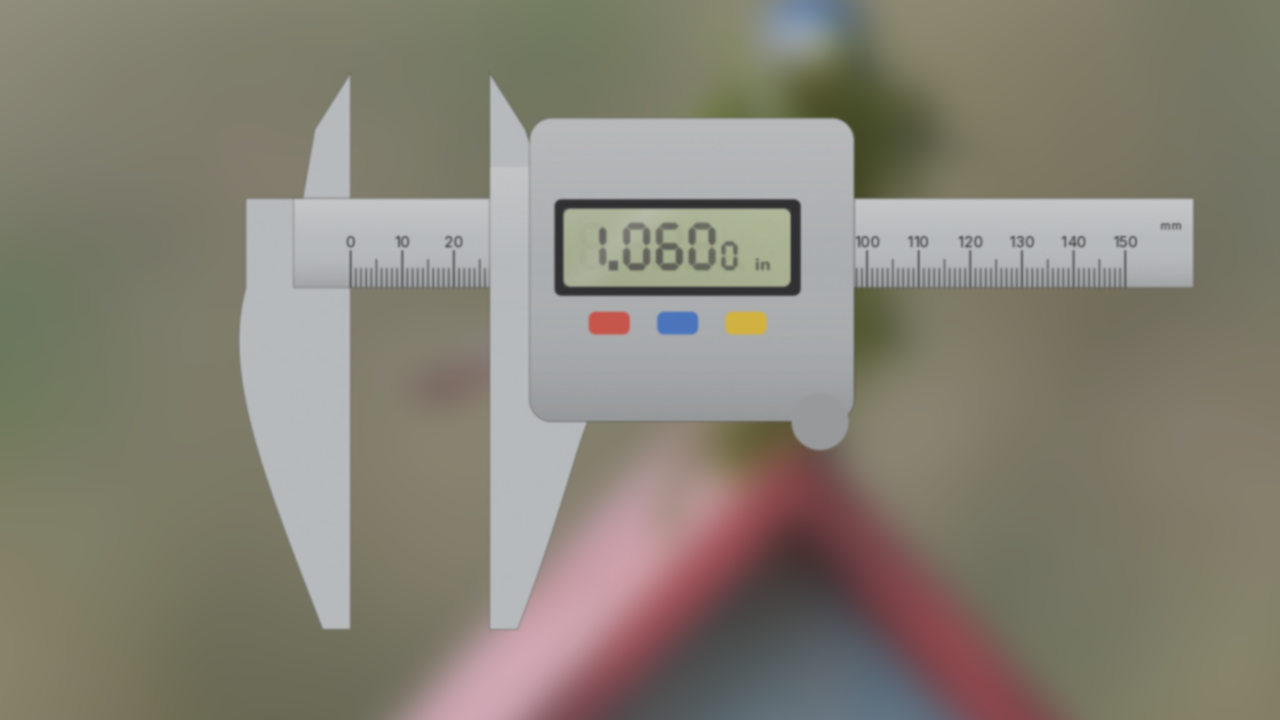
1.0600
